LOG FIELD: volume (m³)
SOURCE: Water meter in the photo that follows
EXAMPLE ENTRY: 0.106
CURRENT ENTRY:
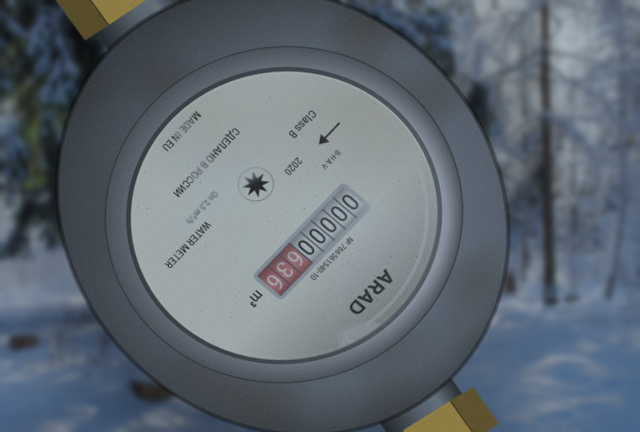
0.636
